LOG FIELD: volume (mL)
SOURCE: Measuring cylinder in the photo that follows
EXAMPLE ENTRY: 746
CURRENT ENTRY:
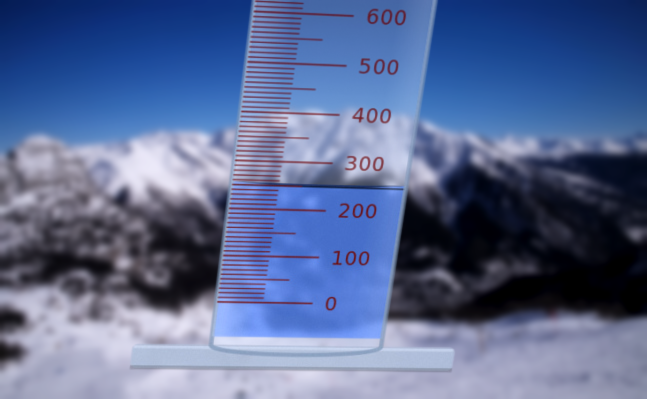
250
